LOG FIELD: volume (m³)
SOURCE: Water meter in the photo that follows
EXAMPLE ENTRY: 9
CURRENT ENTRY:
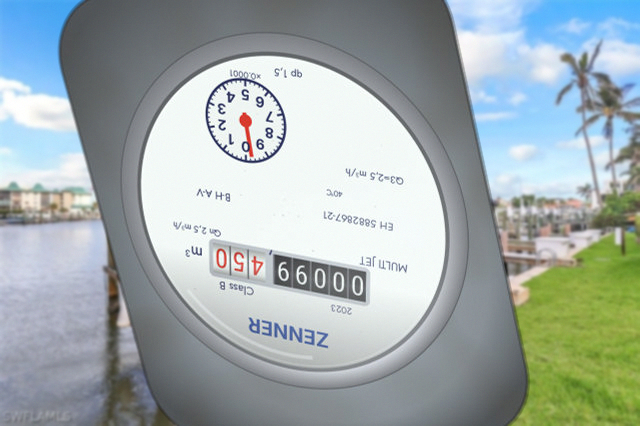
99.4499
